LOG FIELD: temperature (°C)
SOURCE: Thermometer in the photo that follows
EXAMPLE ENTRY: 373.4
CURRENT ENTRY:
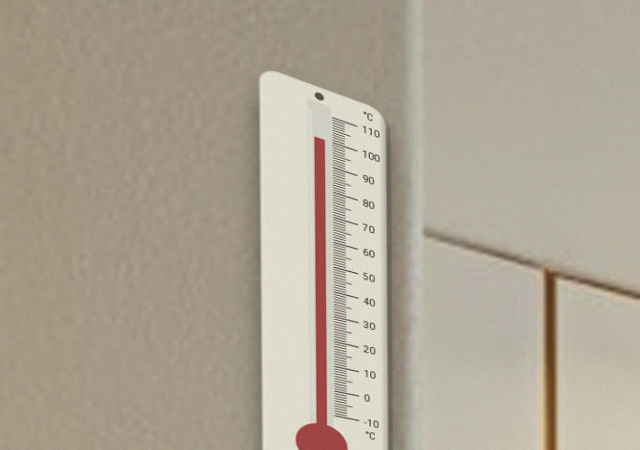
100
